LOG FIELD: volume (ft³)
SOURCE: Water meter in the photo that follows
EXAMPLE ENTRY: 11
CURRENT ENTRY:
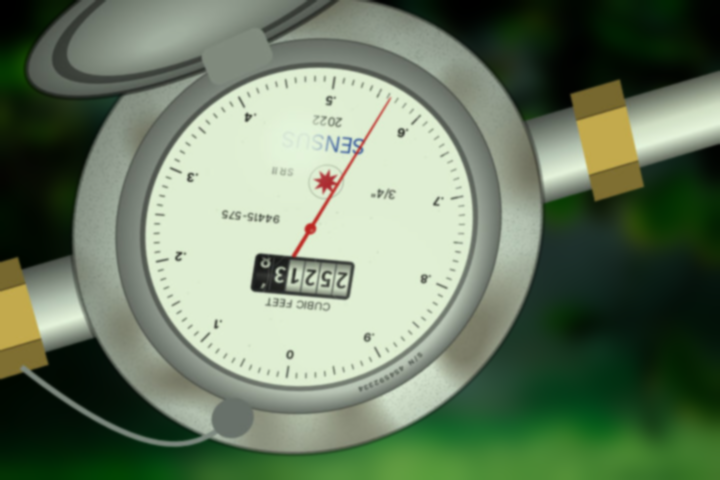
252137.56
